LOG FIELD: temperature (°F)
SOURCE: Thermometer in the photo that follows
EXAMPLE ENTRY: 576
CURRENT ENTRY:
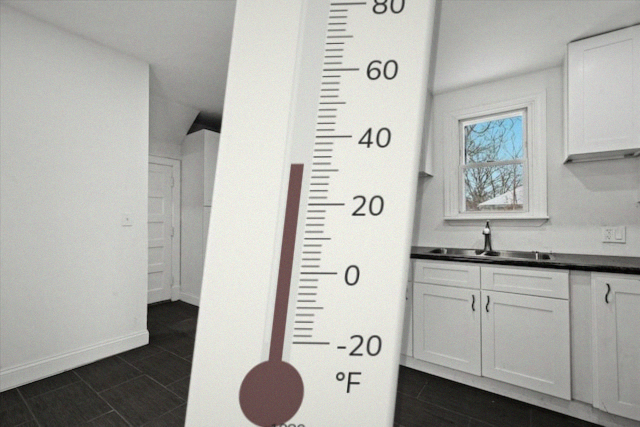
32
